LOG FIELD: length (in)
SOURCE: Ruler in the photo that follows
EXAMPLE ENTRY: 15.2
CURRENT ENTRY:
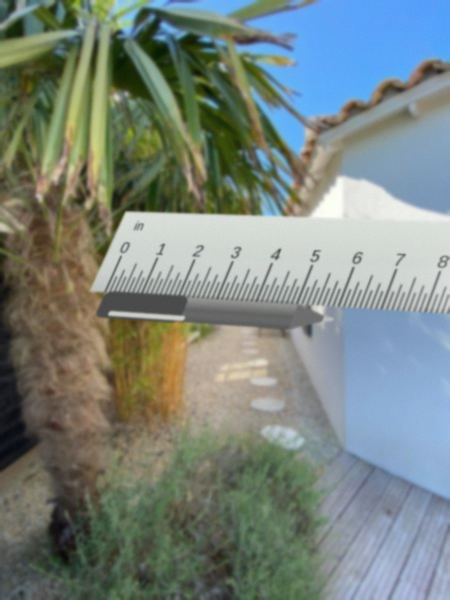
6
